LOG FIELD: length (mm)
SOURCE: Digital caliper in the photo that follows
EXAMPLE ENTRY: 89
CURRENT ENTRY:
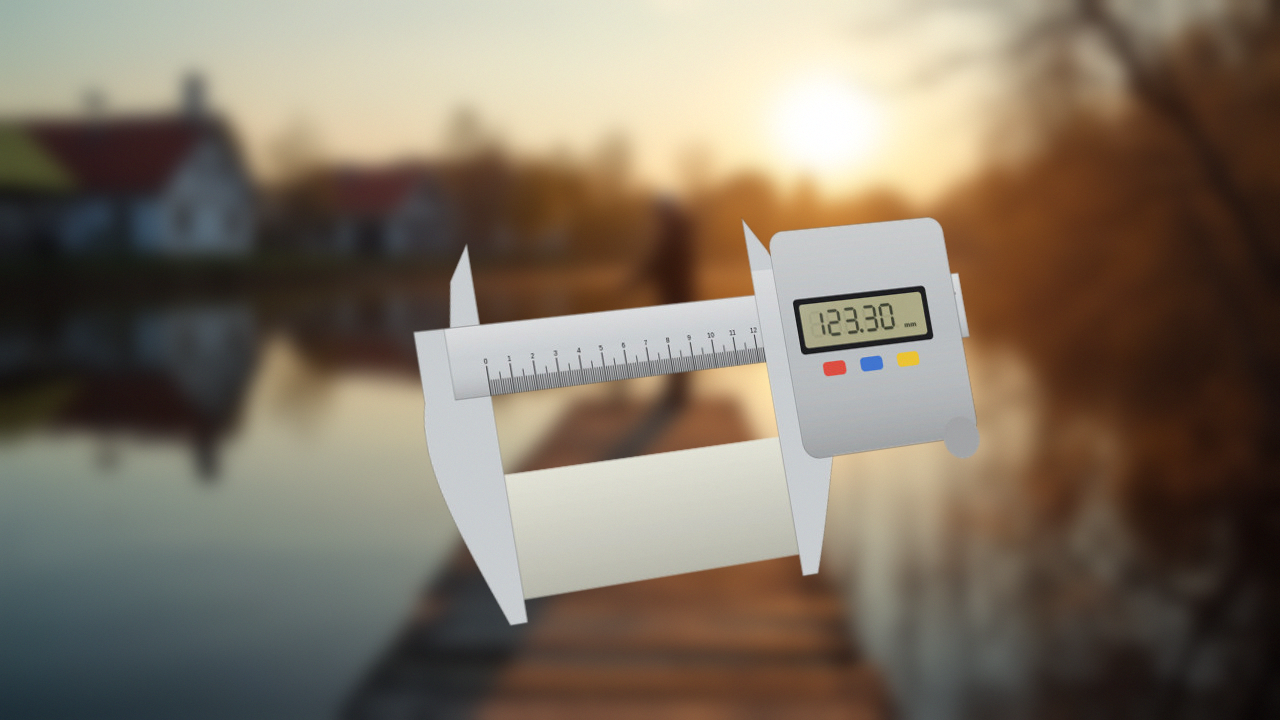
123.30
